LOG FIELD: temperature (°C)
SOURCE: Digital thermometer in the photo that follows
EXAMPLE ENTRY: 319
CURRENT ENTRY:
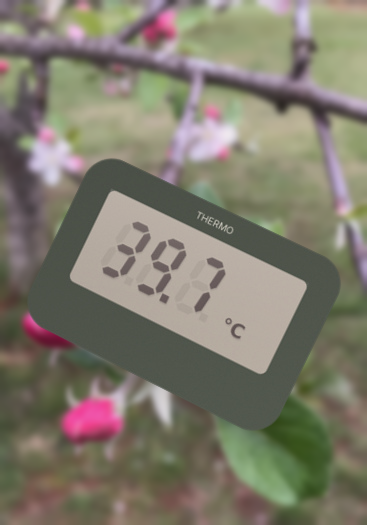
39.7
